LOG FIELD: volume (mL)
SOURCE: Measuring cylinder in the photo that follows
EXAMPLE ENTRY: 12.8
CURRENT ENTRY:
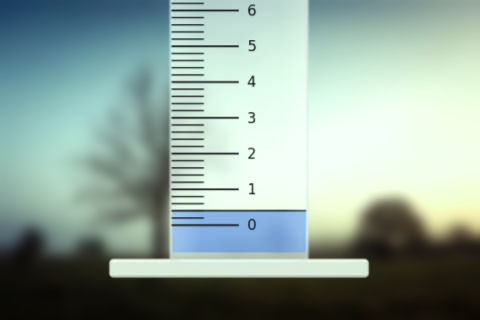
0.4
